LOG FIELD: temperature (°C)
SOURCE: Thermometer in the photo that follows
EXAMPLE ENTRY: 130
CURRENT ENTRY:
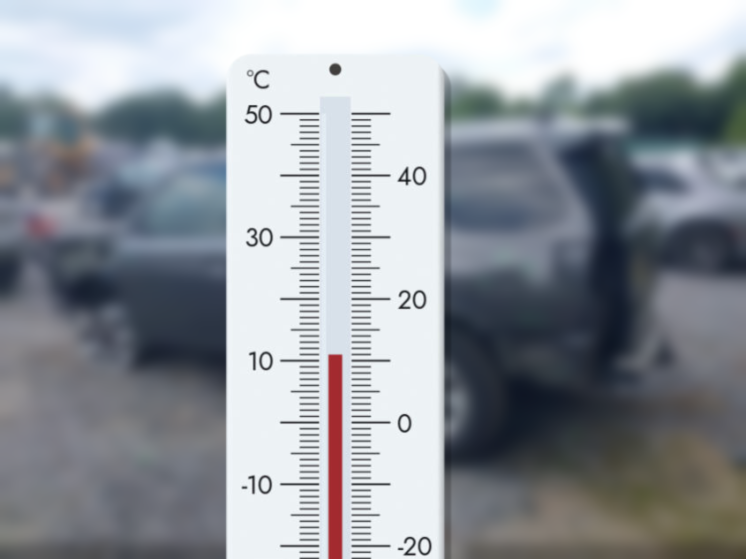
11
